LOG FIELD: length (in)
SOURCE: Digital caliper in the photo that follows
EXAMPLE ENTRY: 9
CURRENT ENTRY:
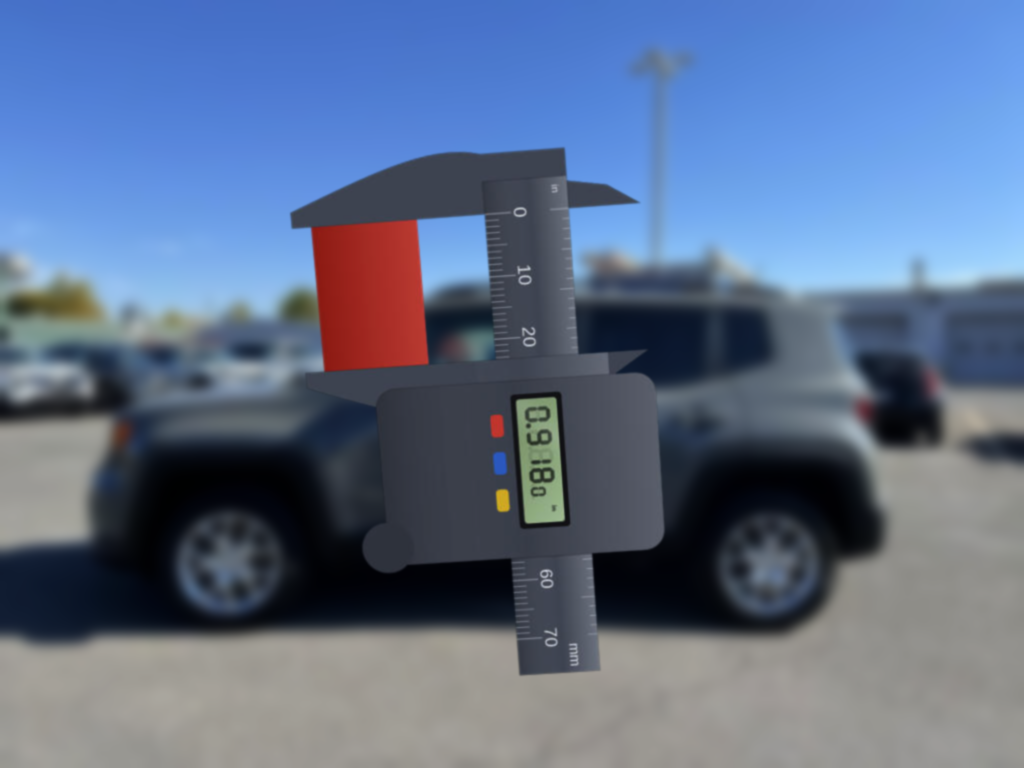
0.9180
